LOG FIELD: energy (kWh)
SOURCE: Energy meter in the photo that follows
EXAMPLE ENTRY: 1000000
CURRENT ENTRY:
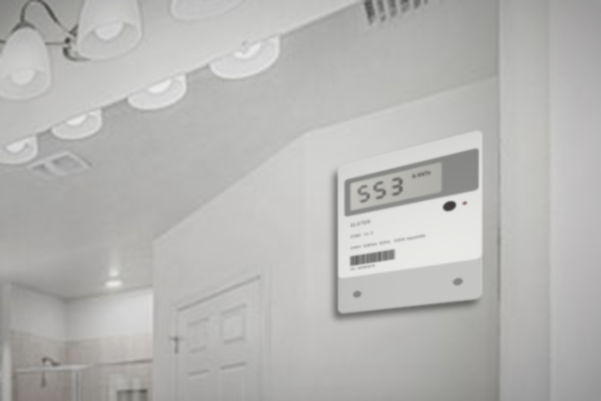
553
